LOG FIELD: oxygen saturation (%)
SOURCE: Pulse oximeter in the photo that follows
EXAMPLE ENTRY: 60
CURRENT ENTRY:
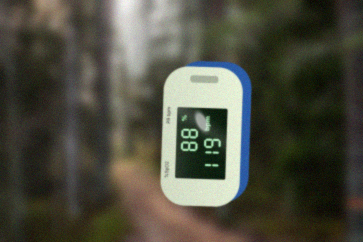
88
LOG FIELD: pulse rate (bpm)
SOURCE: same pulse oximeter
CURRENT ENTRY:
119
